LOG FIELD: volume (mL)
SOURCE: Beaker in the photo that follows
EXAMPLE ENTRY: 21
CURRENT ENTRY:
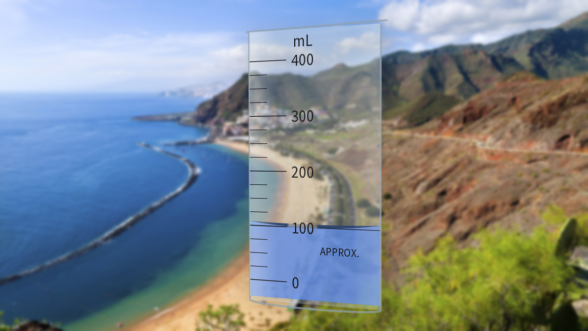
100
